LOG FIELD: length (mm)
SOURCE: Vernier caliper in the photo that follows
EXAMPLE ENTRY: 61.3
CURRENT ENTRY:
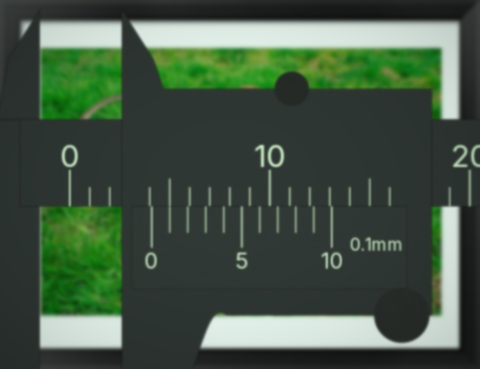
4.1
